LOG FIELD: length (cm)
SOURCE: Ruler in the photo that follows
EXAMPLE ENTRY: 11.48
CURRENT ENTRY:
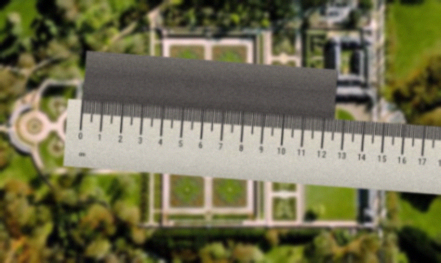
12.5
